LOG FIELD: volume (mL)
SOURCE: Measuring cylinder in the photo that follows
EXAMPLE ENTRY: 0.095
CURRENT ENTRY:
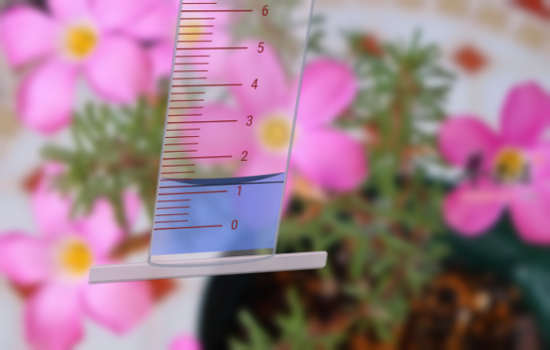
1.2
